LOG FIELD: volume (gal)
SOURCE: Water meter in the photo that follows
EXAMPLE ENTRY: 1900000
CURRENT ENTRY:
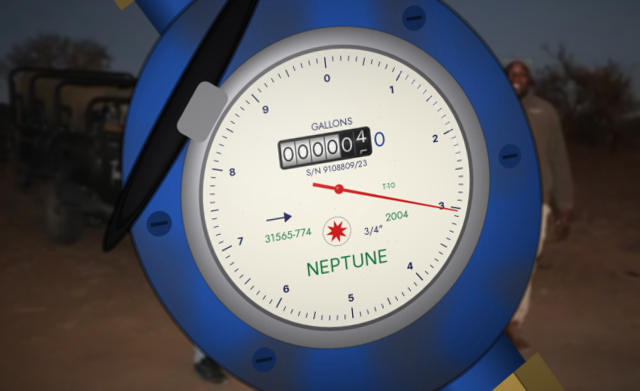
43.0
